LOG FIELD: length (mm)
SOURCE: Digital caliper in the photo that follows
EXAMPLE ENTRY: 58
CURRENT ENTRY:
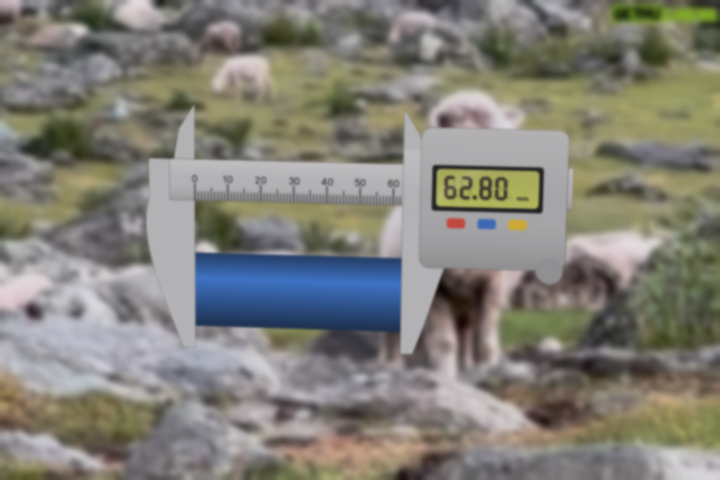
62.80
